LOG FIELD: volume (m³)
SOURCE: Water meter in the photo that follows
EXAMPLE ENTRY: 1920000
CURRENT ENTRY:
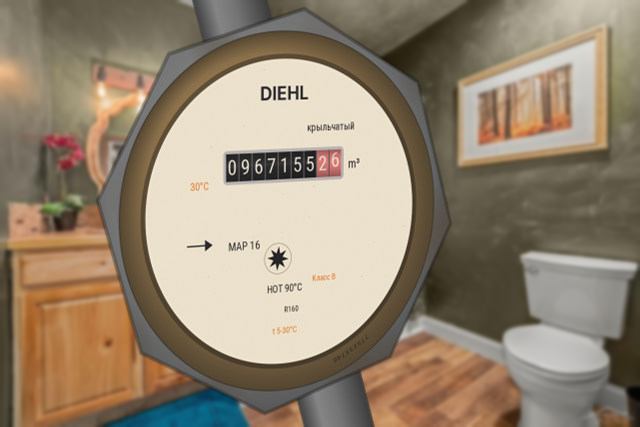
967155.26
